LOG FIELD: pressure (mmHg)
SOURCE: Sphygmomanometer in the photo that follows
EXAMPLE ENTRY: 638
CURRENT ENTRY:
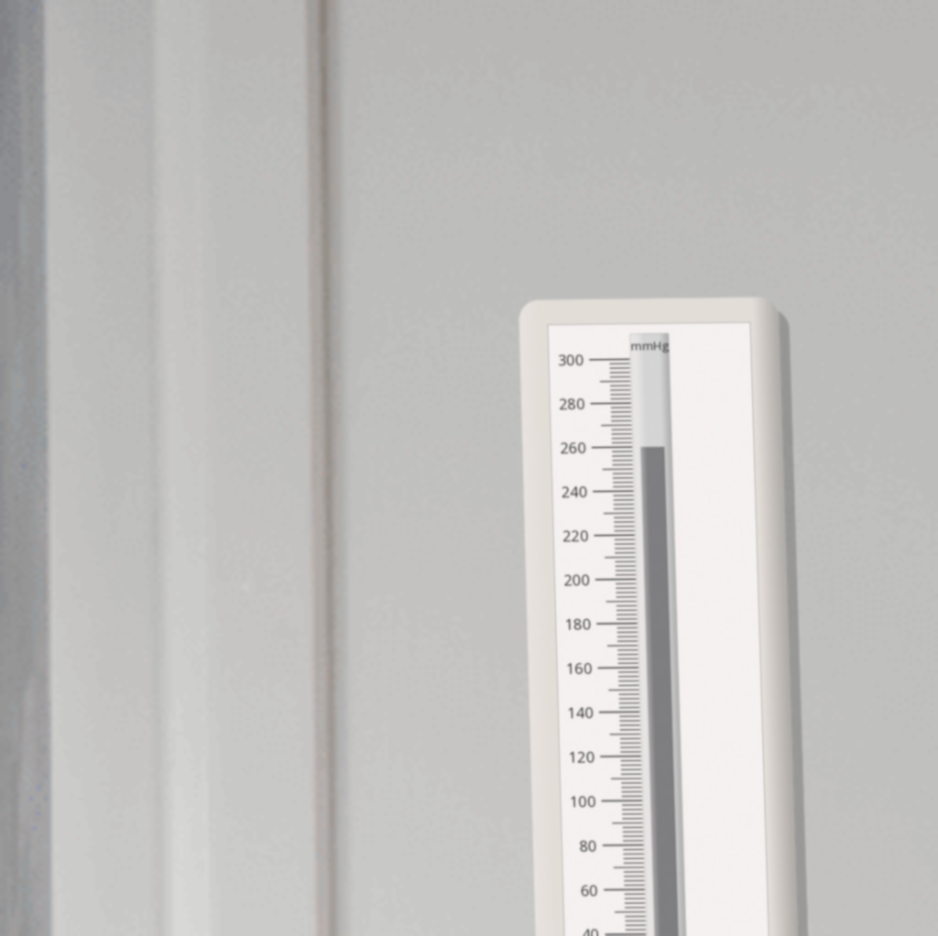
260
